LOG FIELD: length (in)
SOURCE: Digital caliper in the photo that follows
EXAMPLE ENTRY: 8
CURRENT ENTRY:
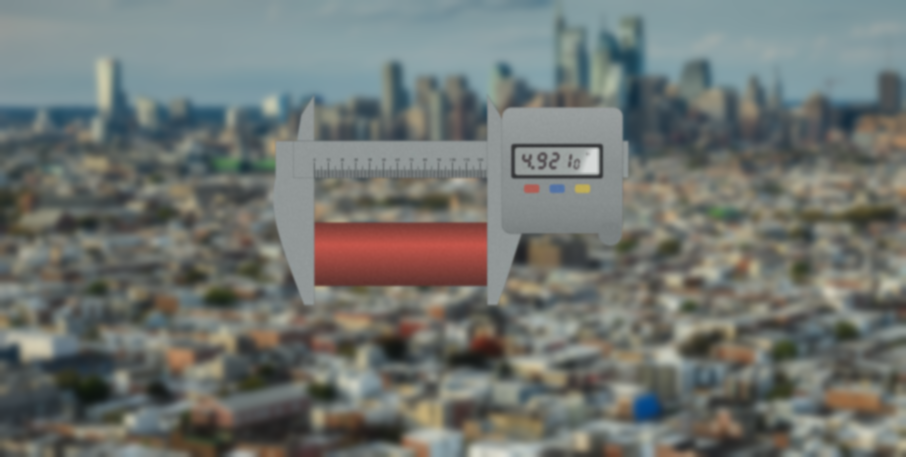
4.9210
